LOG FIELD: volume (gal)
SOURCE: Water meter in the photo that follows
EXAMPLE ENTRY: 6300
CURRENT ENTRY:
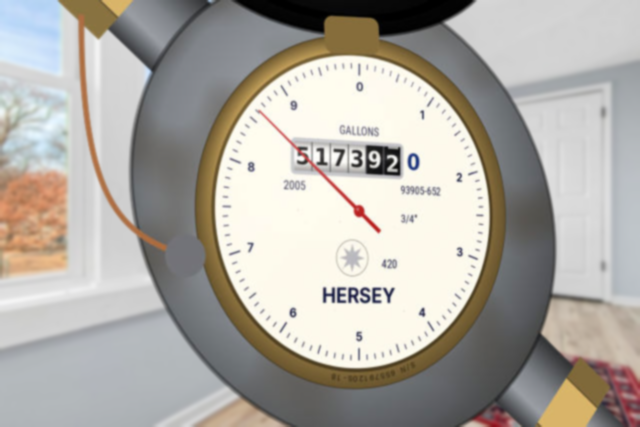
5173918.6
